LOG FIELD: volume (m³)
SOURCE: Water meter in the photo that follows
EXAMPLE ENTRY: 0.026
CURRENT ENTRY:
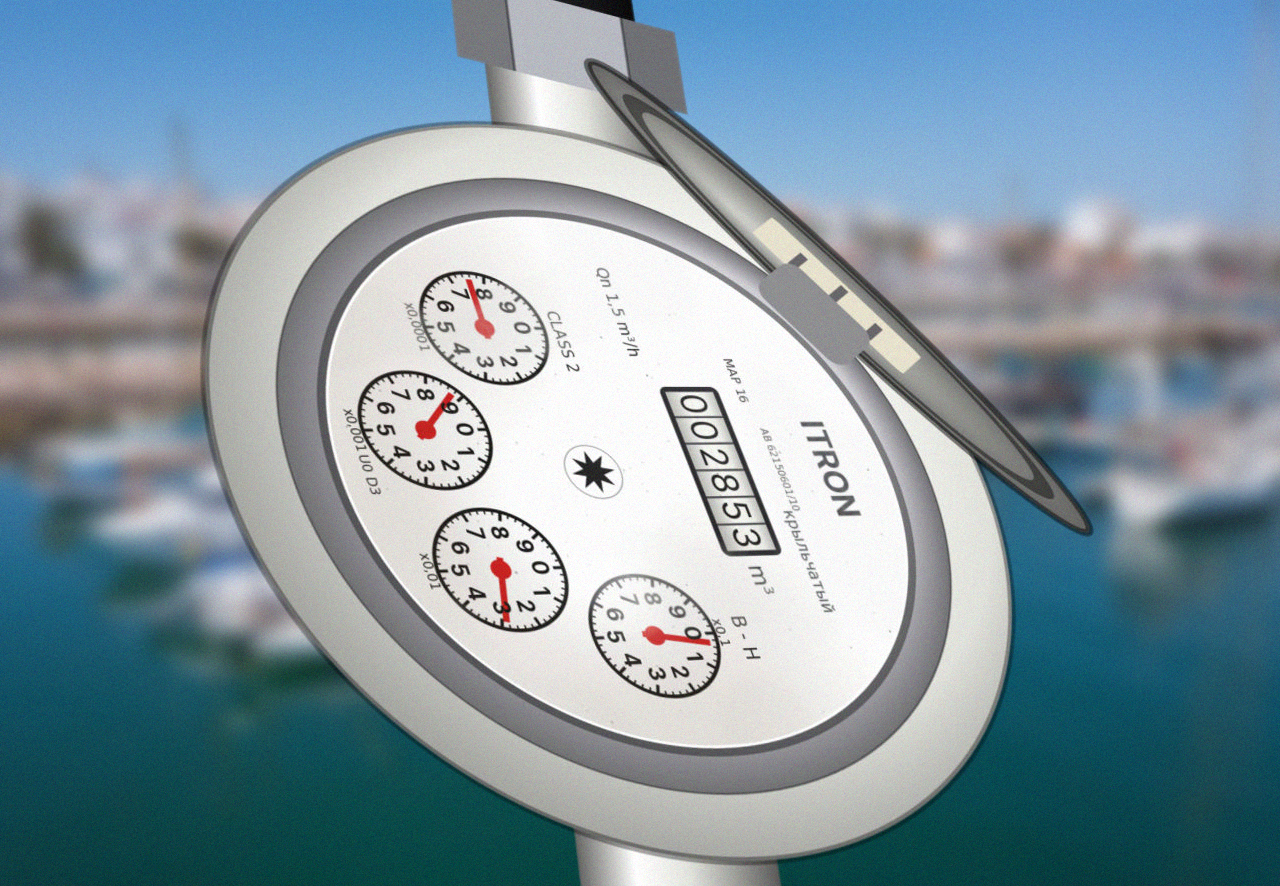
2853.0287
